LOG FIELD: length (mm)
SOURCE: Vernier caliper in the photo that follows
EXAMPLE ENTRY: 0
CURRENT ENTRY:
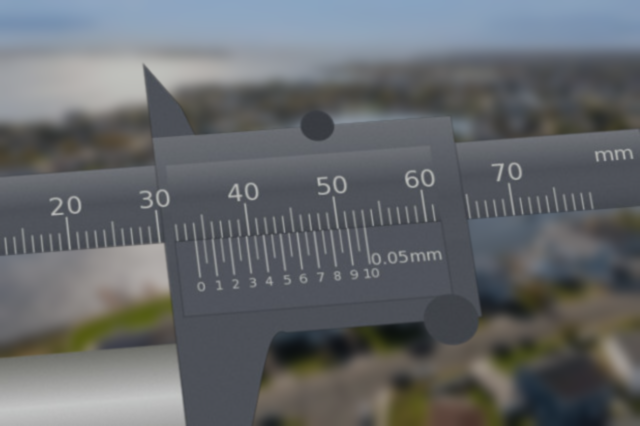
34.0
